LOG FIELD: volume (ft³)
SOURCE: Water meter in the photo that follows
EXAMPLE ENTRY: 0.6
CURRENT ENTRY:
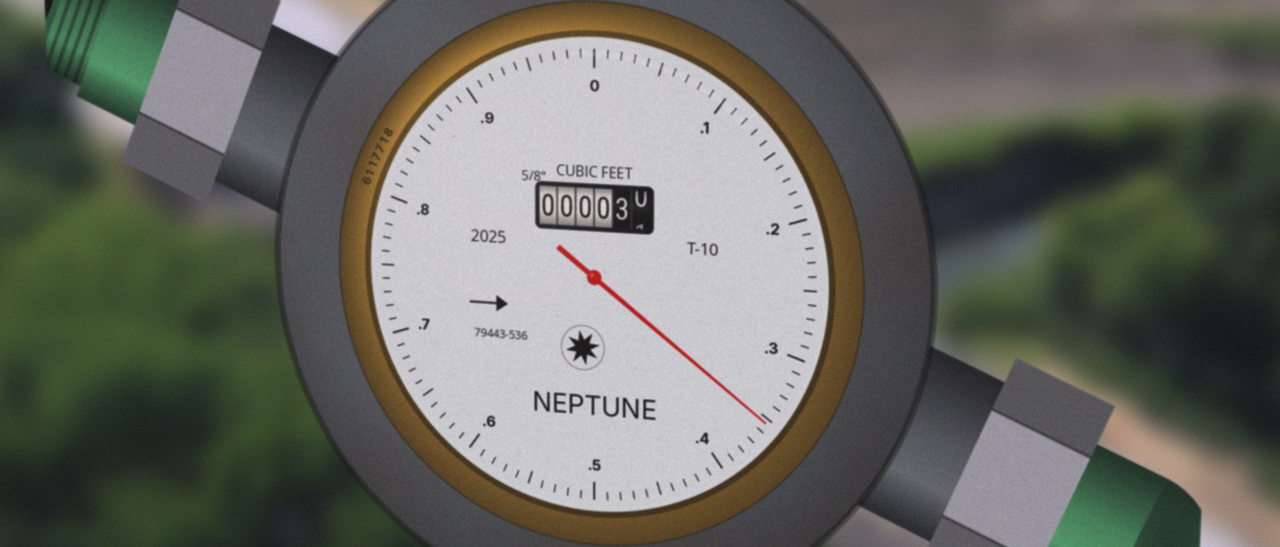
30.35
